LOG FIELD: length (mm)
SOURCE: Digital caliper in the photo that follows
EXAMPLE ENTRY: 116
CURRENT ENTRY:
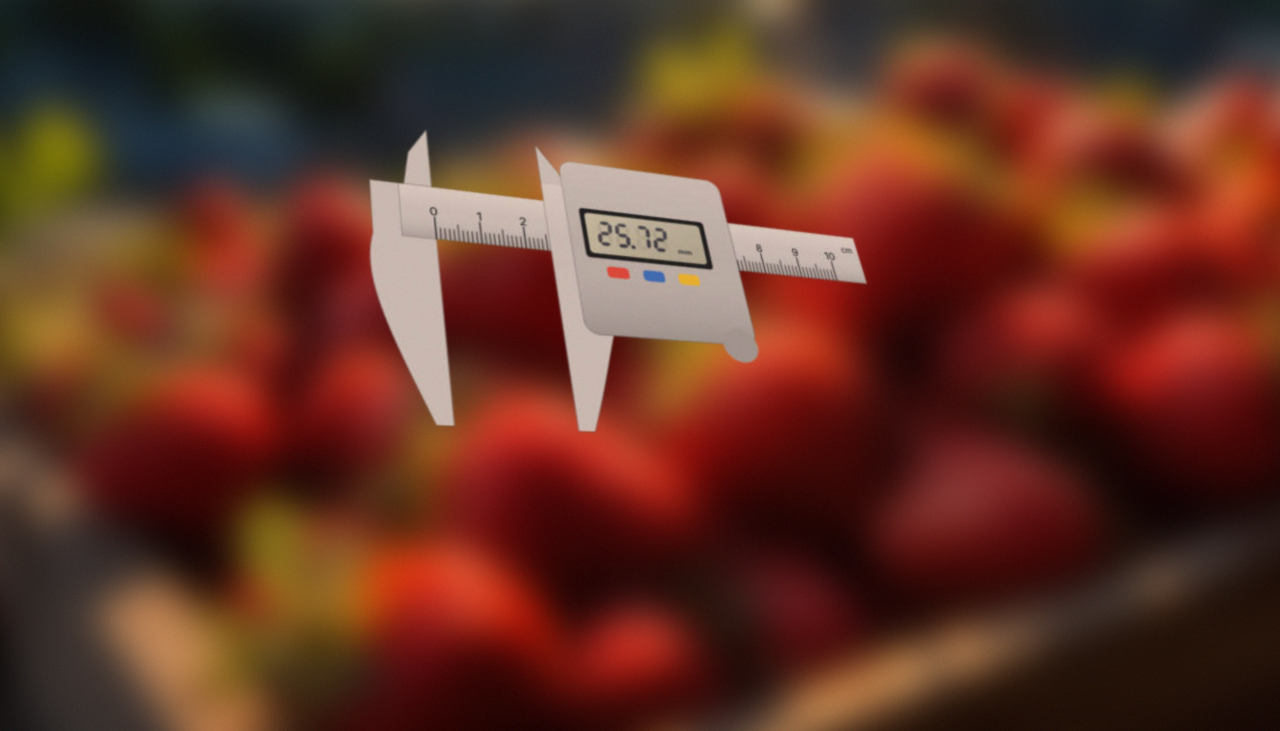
25.72
